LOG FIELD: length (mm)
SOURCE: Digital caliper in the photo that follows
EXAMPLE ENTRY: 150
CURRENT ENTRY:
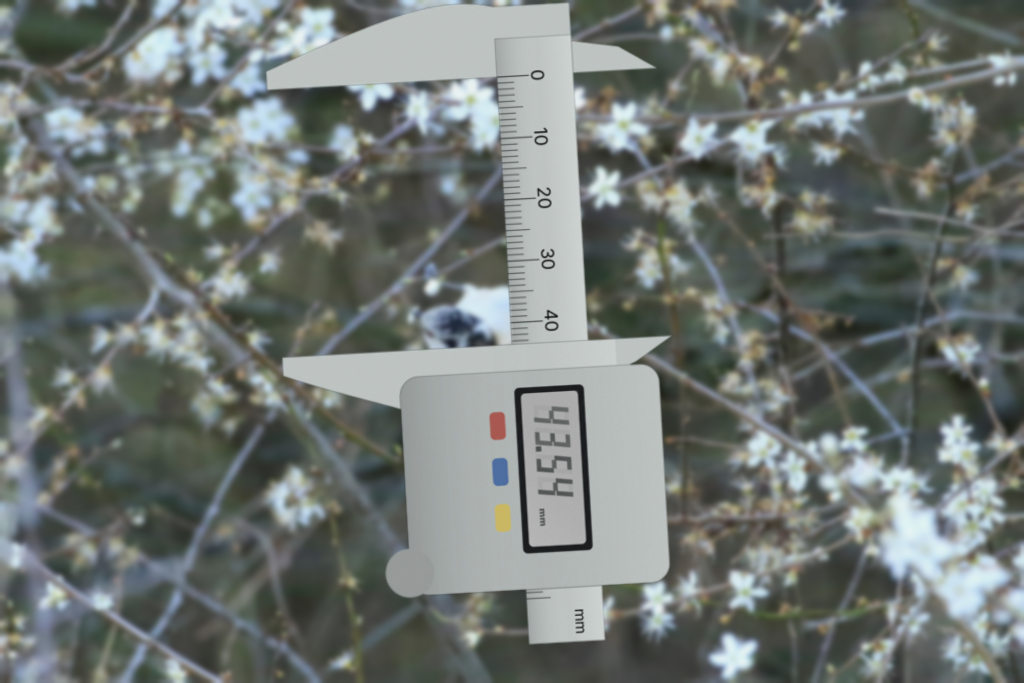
43.54
